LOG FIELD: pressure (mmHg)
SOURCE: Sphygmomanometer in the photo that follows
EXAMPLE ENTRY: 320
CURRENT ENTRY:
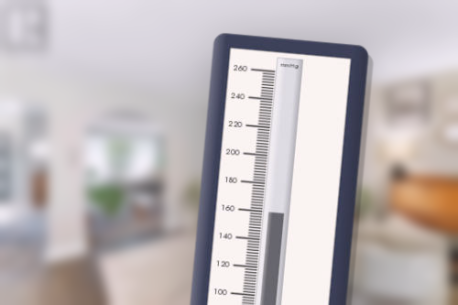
160
